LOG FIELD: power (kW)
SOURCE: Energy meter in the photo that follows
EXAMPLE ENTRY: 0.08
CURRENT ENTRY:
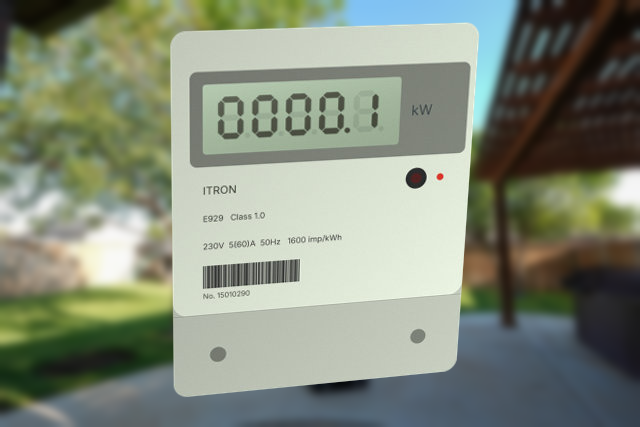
0.1
